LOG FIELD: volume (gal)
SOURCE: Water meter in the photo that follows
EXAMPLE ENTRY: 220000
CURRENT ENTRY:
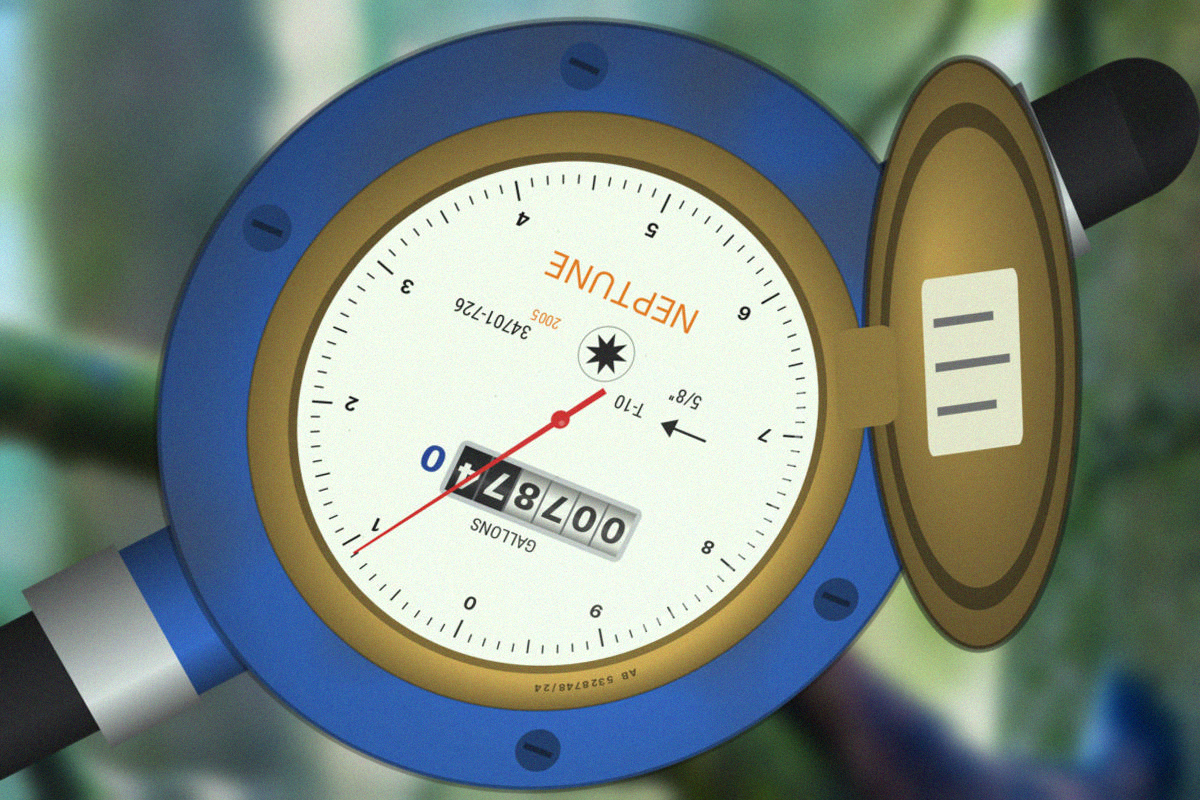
78740.9
